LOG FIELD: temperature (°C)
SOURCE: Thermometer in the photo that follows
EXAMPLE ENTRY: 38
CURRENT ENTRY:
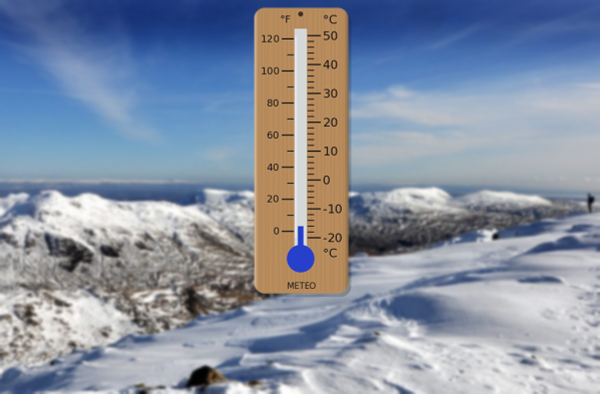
-16
